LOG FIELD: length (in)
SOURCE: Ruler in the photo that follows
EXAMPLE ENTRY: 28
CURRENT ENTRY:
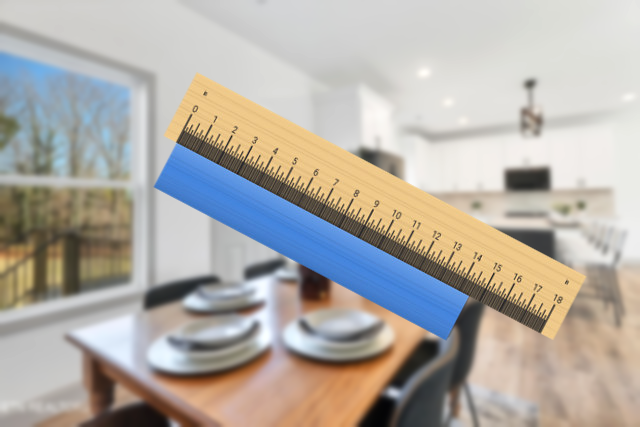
14.5
